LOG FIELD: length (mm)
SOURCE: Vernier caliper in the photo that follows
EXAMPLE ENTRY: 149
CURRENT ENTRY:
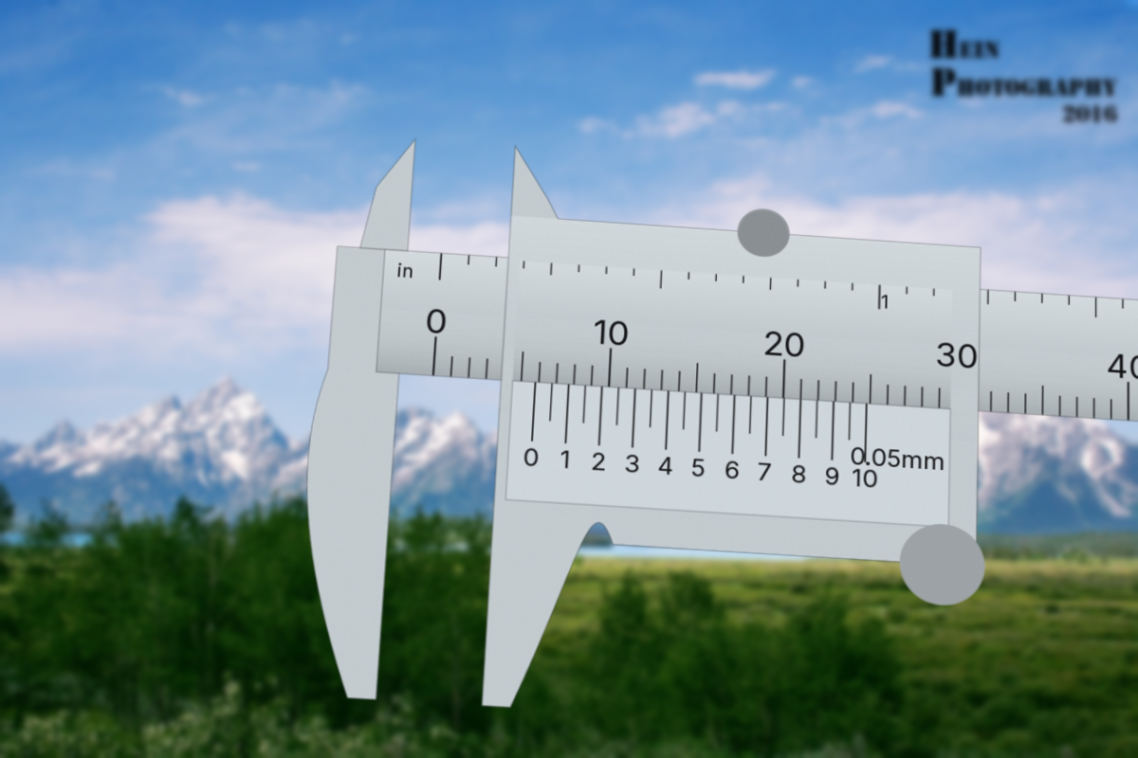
5.8
